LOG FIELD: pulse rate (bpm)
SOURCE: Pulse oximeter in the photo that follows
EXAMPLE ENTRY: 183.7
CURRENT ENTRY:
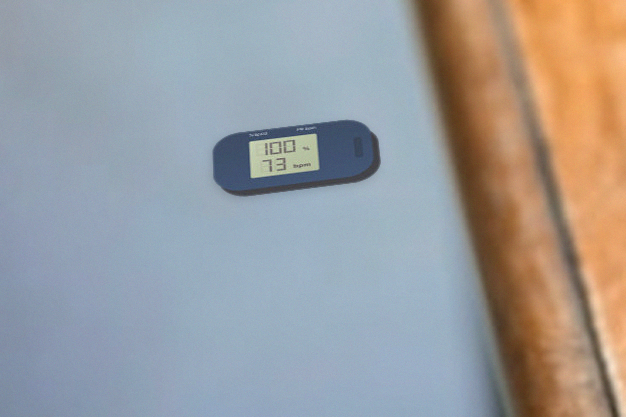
73
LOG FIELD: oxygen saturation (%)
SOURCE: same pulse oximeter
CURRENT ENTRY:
100
